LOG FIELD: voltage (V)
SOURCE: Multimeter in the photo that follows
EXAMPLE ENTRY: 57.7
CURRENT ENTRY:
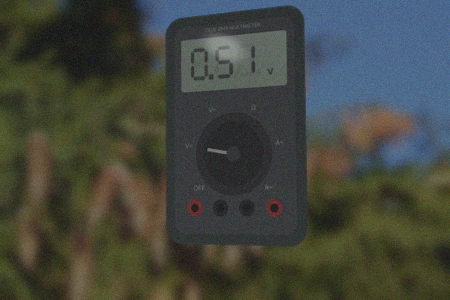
0.51
